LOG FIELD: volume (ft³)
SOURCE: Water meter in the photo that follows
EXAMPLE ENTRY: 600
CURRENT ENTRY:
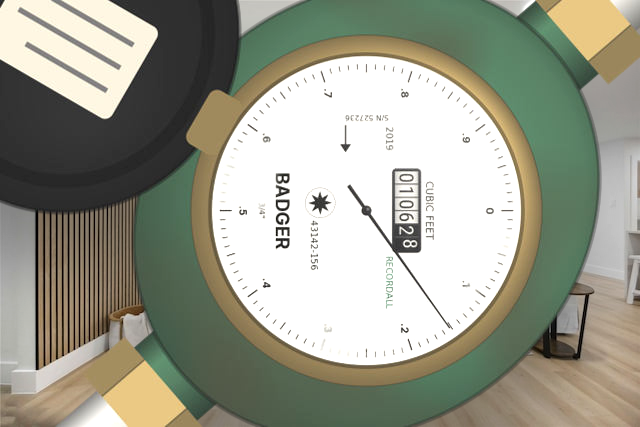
10628.15
